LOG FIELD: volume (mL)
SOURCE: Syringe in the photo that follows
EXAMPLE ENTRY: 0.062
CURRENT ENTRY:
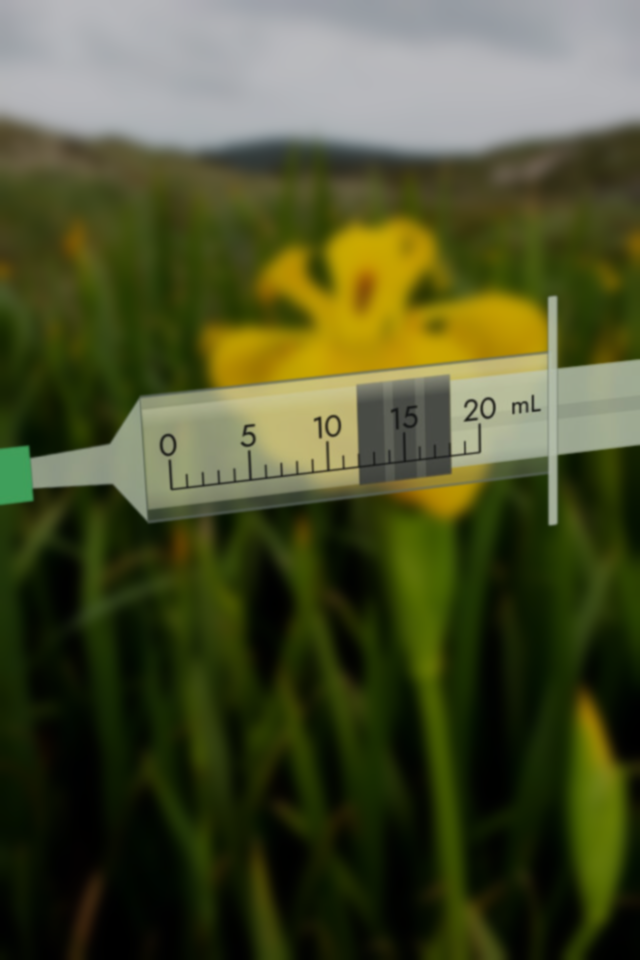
12
